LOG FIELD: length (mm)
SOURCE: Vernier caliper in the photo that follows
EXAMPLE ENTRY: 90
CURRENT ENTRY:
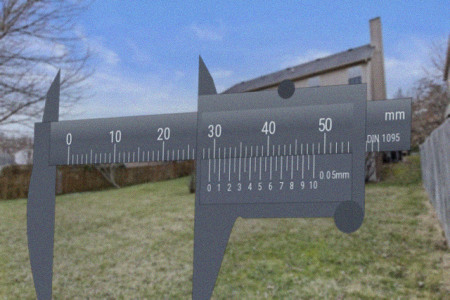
29.2
